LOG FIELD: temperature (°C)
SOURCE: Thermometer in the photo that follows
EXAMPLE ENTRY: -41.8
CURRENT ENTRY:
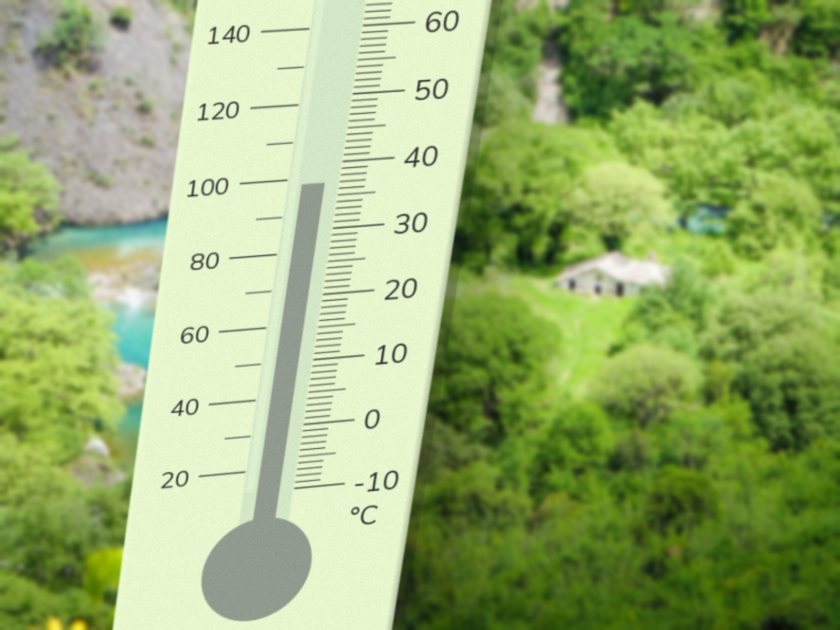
37
